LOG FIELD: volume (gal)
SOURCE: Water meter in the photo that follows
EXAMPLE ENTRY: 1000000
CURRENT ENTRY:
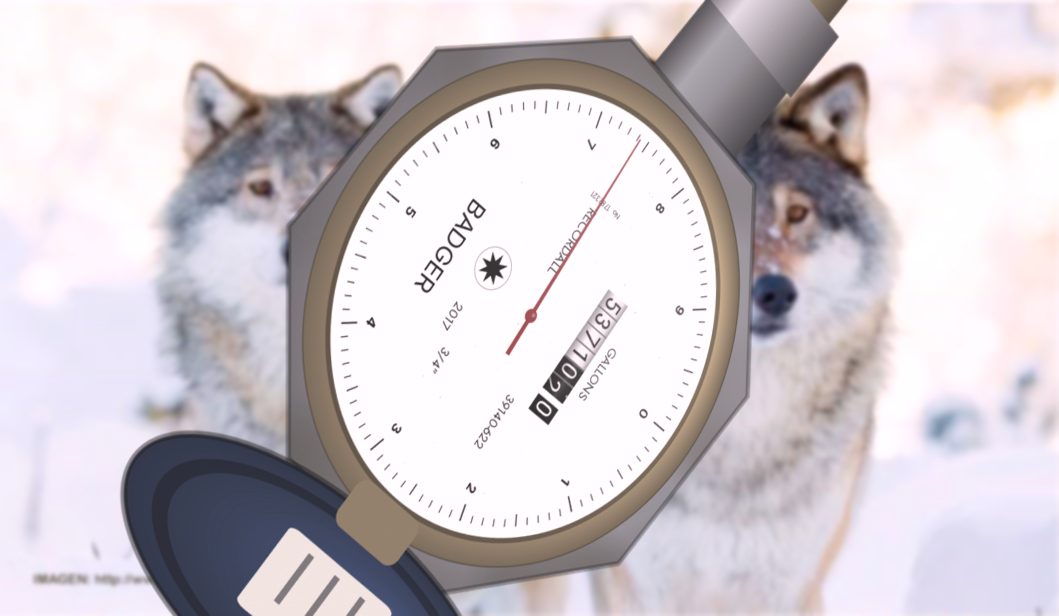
5371017.4
